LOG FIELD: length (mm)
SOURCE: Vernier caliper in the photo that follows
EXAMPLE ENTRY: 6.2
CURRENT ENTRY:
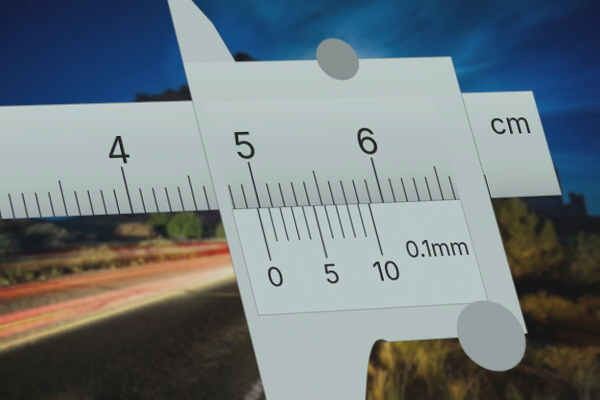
49.8
